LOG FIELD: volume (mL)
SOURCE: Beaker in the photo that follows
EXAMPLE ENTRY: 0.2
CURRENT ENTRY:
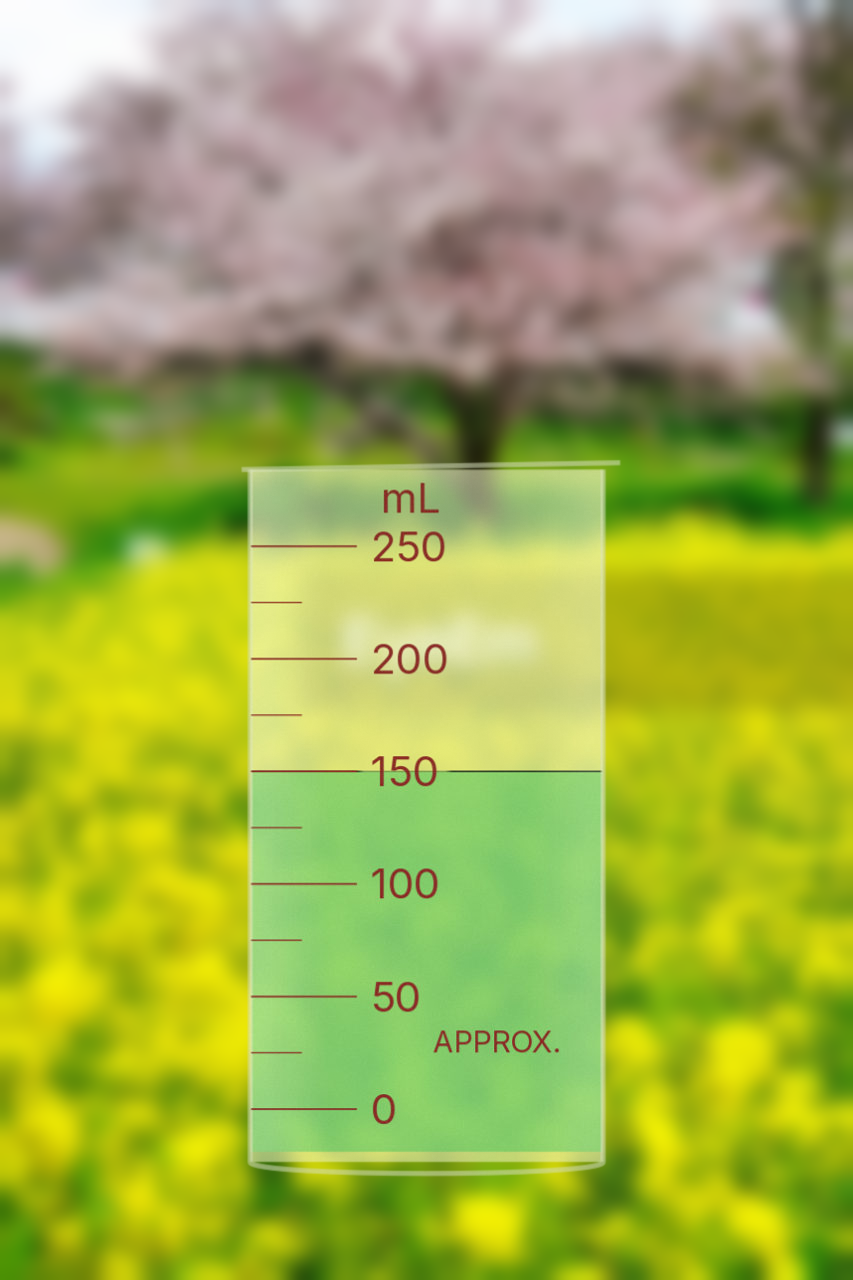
150
